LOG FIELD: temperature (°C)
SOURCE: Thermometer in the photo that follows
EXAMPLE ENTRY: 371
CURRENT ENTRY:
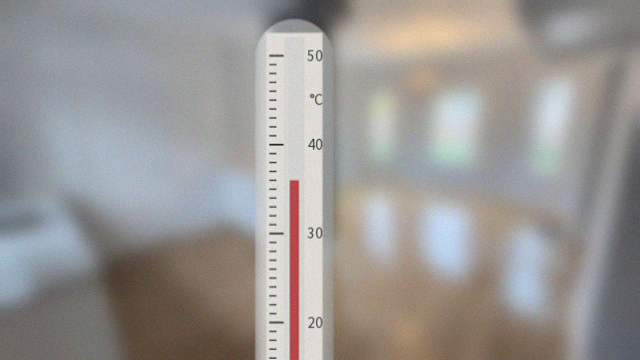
36
